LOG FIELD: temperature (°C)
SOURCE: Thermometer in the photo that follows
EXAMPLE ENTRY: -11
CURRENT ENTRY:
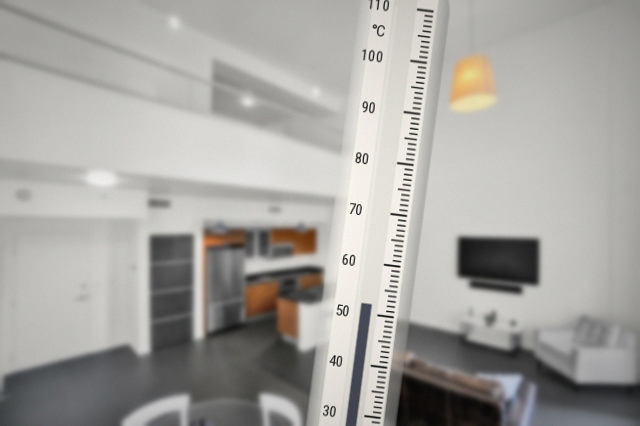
52
